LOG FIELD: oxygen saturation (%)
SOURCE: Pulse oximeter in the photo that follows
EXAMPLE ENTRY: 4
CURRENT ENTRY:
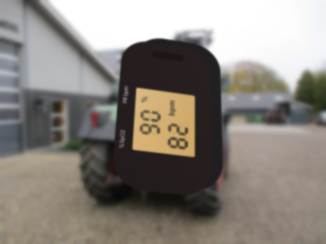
90
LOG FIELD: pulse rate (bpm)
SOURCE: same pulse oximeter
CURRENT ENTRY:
82
